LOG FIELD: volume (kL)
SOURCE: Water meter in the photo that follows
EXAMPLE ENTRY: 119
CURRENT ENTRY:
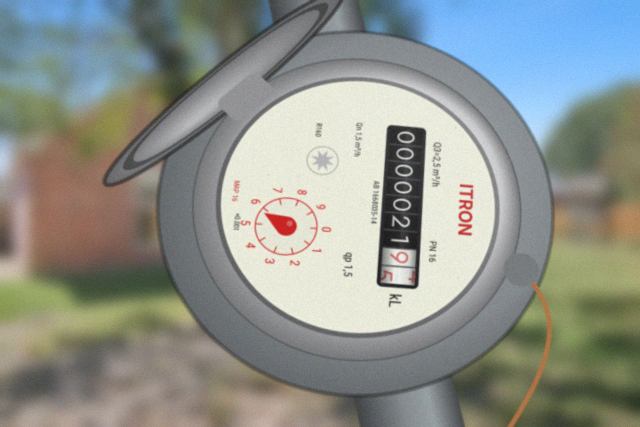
21.945
